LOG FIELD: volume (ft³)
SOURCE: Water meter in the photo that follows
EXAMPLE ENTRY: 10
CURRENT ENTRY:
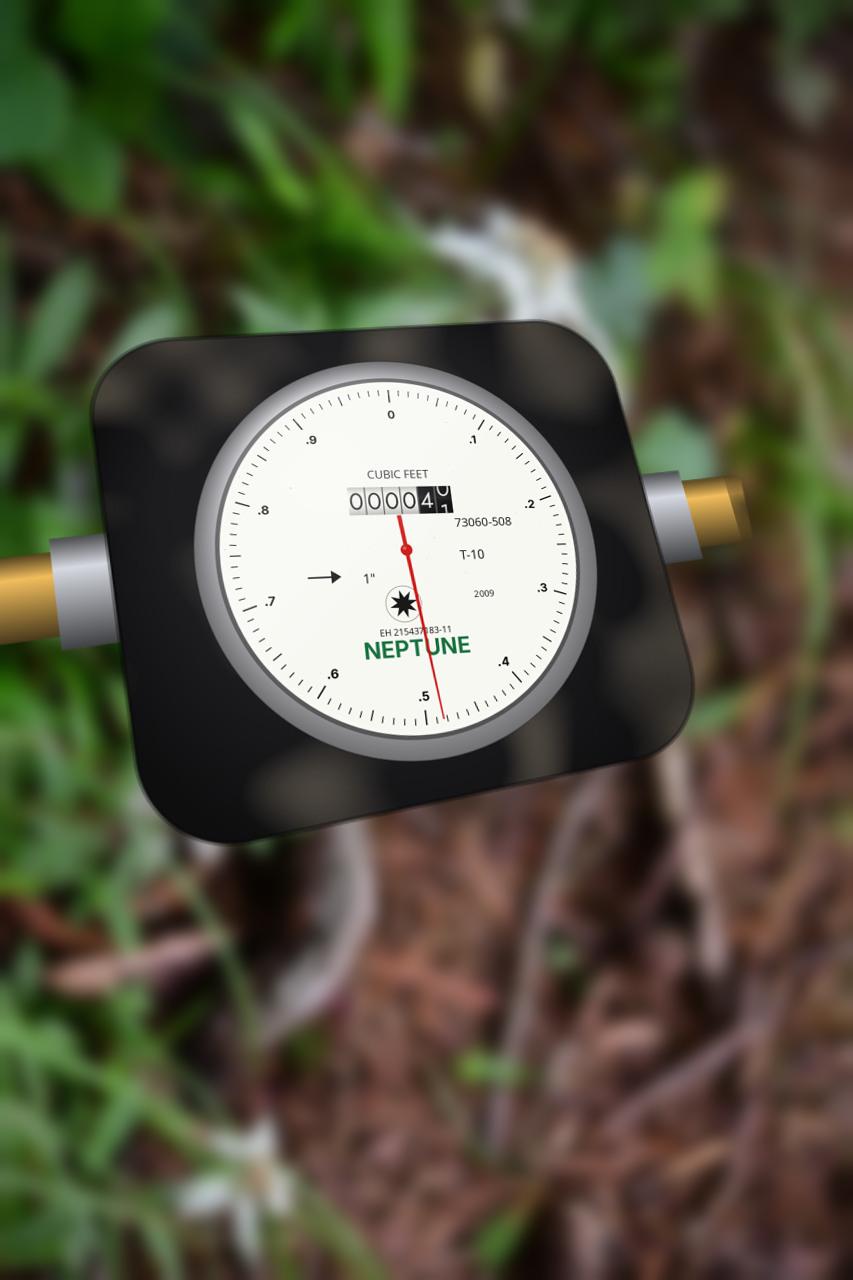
40.48
